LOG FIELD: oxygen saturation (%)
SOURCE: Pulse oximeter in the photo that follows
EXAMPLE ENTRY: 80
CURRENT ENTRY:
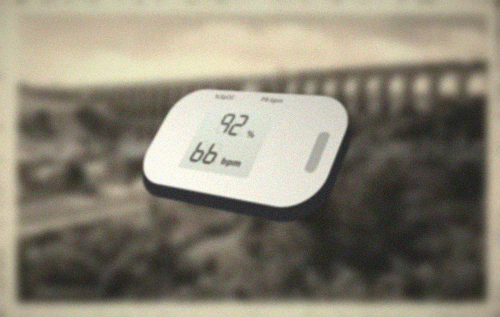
92
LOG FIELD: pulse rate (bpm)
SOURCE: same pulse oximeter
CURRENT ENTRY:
66
